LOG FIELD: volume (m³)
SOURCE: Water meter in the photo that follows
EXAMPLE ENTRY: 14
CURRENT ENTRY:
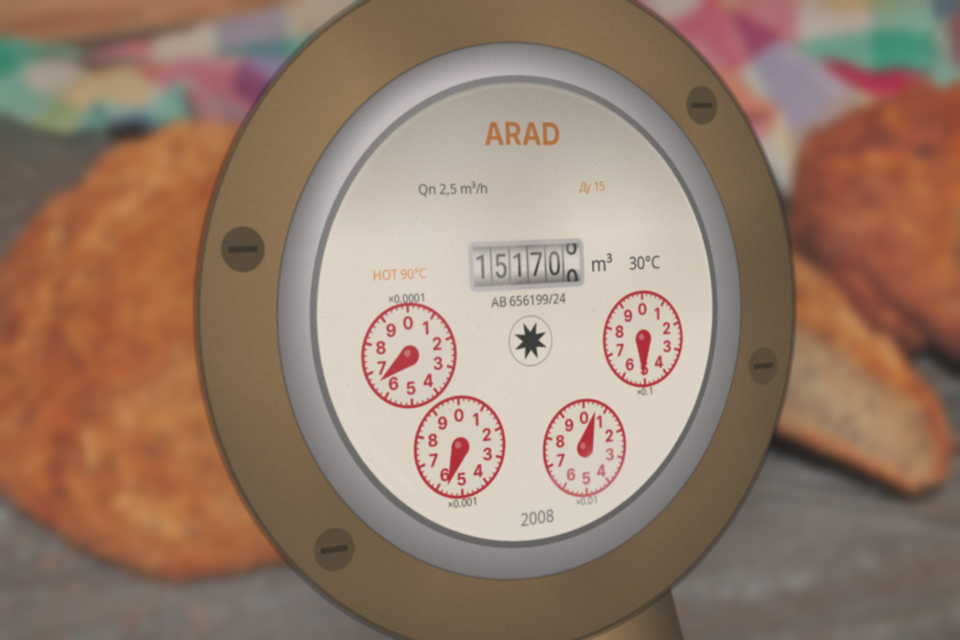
151708.5056
